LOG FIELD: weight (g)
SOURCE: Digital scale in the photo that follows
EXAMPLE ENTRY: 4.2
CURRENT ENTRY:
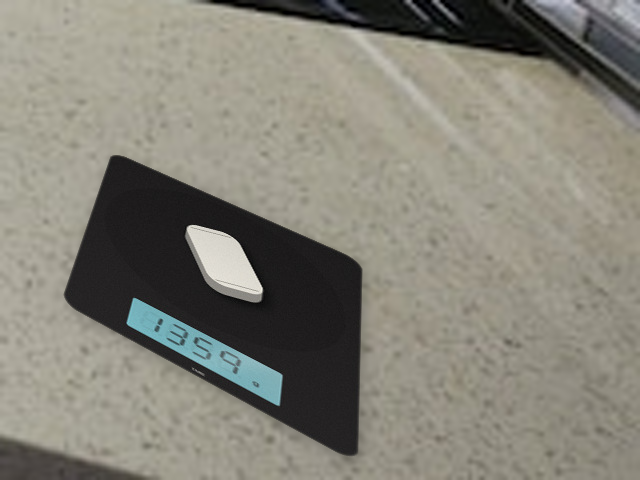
1359
